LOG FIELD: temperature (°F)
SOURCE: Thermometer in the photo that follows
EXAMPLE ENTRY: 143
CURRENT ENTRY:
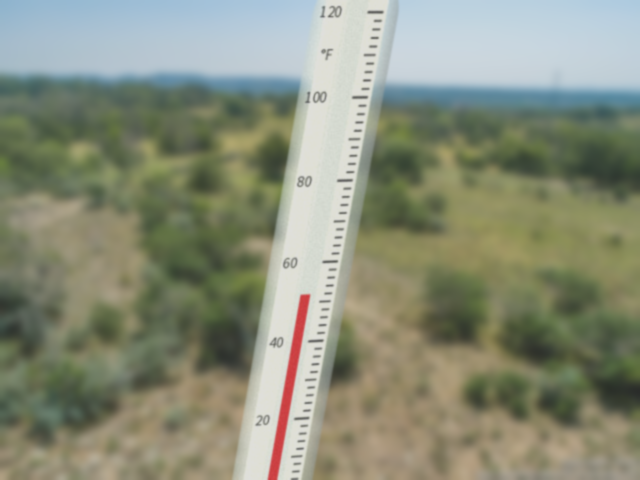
52
